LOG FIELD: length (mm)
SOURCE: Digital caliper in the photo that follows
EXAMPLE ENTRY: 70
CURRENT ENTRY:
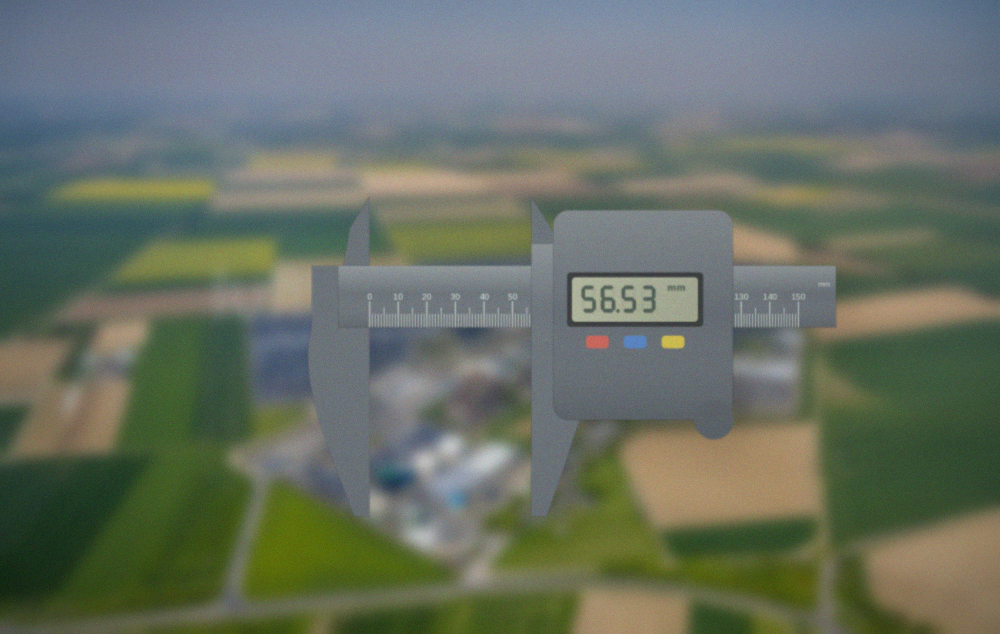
56.53
